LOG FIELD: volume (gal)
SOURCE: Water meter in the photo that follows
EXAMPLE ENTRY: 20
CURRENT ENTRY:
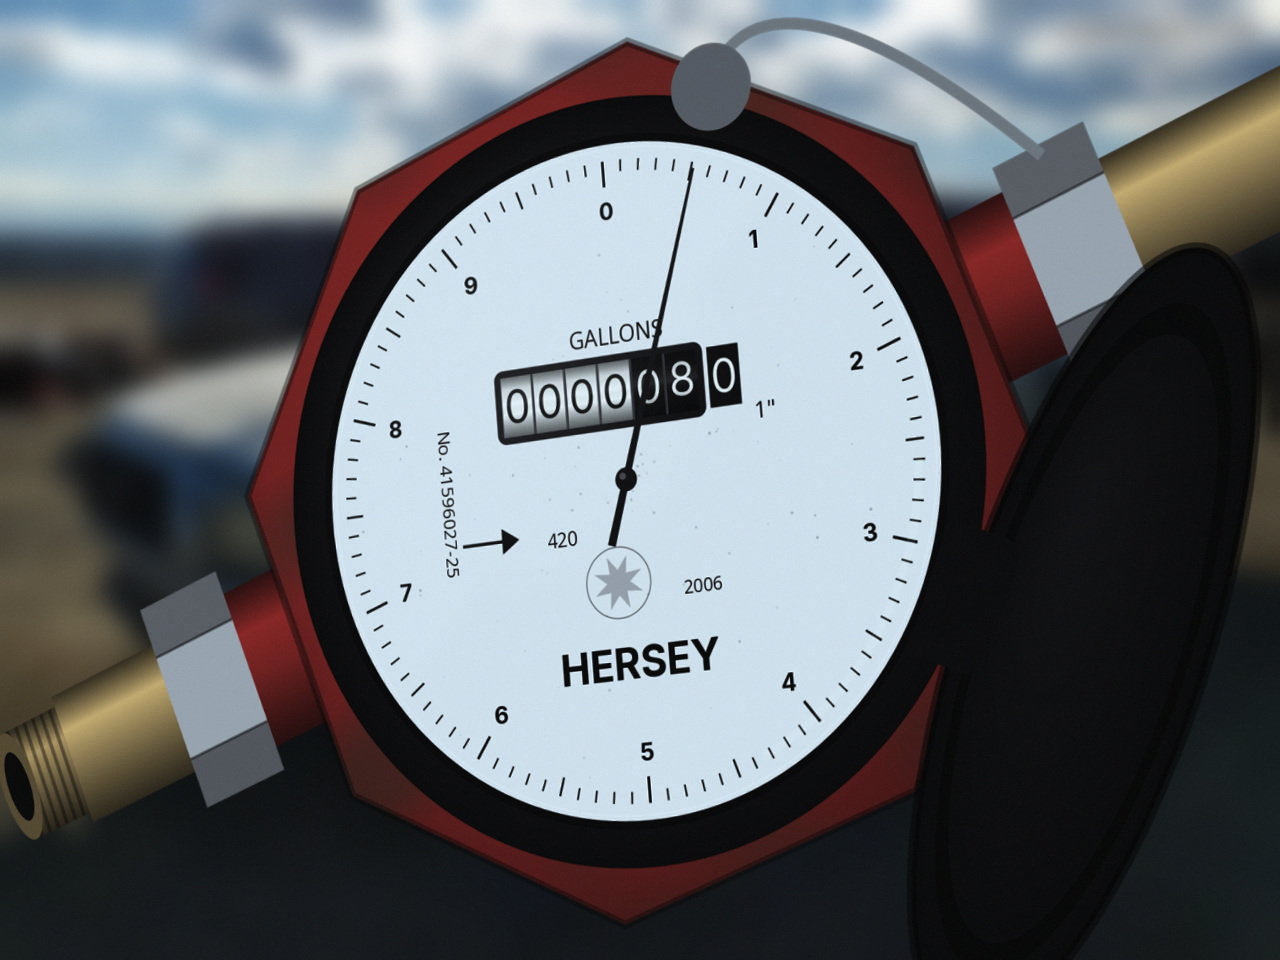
80.5
